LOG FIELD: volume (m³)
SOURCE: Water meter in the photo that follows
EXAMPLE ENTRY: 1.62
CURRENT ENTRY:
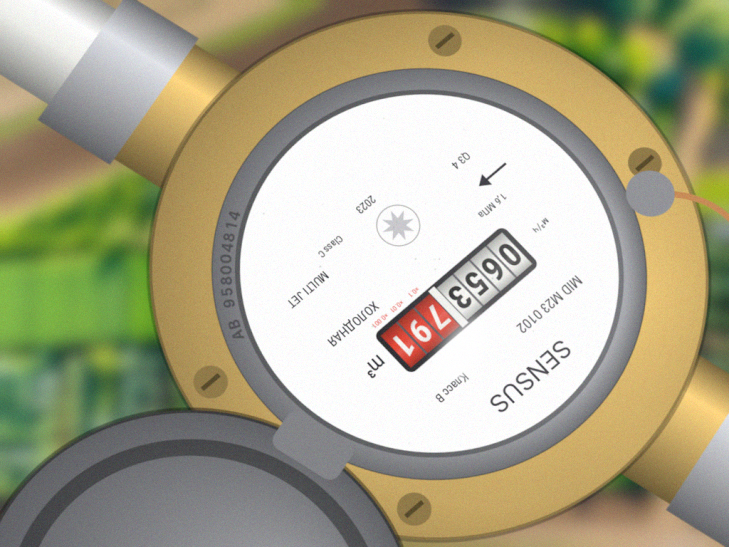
653.791
